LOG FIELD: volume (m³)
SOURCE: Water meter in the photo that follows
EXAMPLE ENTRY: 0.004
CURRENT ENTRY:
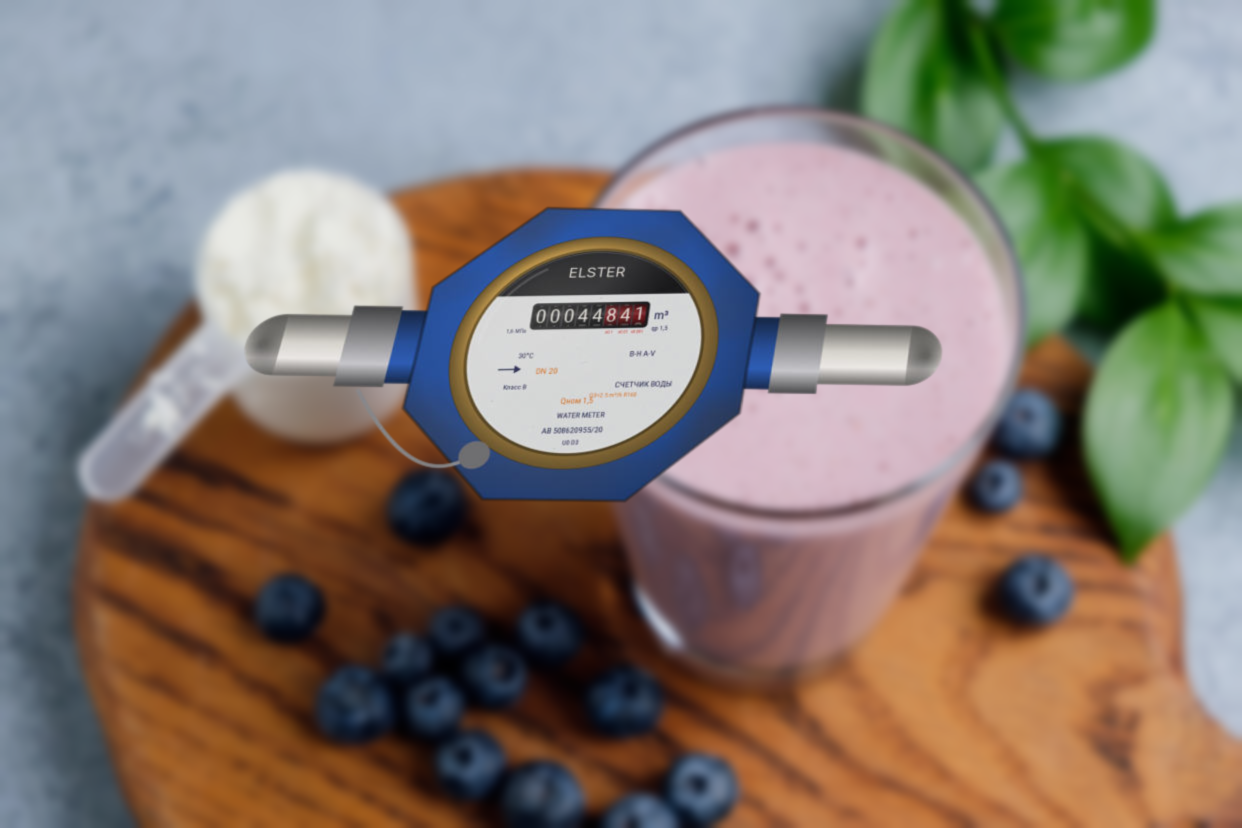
44.841
